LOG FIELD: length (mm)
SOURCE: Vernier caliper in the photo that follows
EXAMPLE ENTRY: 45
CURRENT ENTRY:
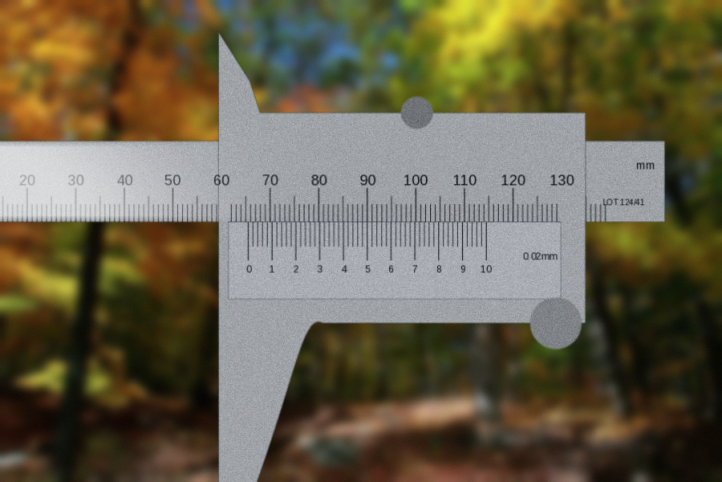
65.5
